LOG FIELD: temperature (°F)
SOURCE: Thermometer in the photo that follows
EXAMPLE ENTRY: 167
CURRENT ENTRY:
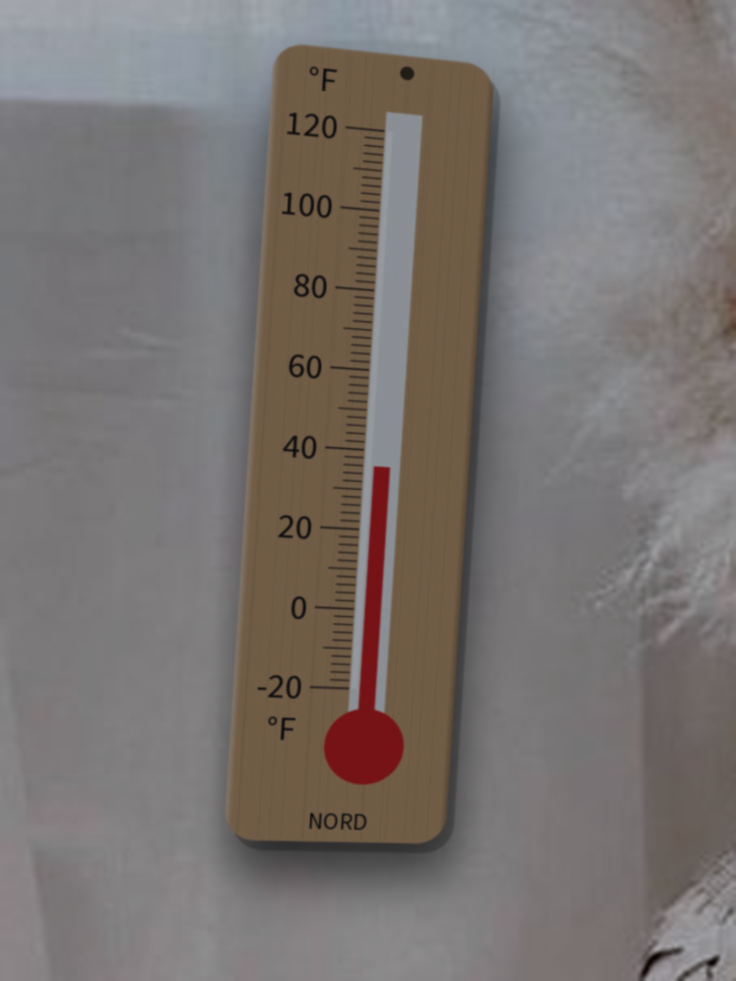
36
